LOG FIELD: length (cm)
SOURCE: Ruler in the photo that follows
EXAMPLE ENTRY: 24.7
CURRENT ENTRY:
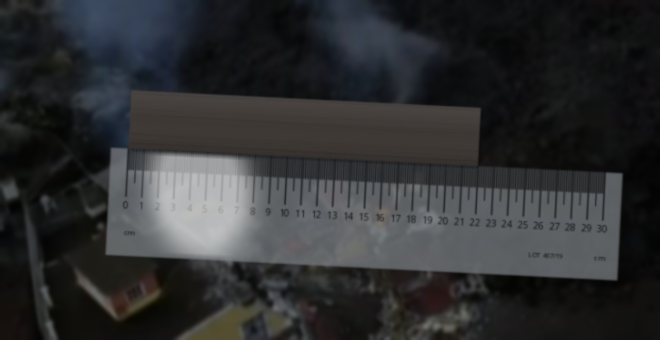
22
